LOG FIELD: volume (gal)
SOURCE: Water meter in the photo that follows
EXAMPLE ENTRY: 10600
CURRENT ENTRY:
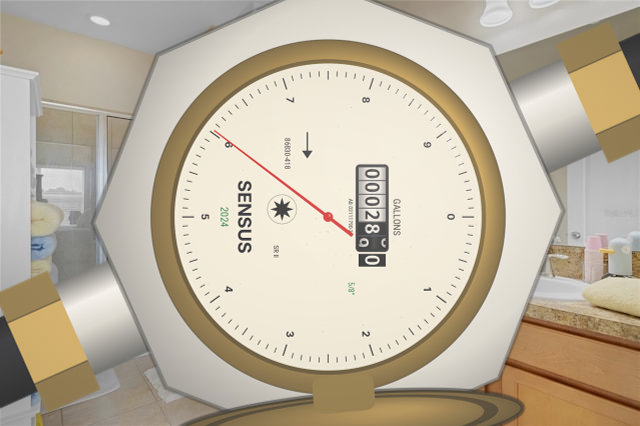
2886.0
